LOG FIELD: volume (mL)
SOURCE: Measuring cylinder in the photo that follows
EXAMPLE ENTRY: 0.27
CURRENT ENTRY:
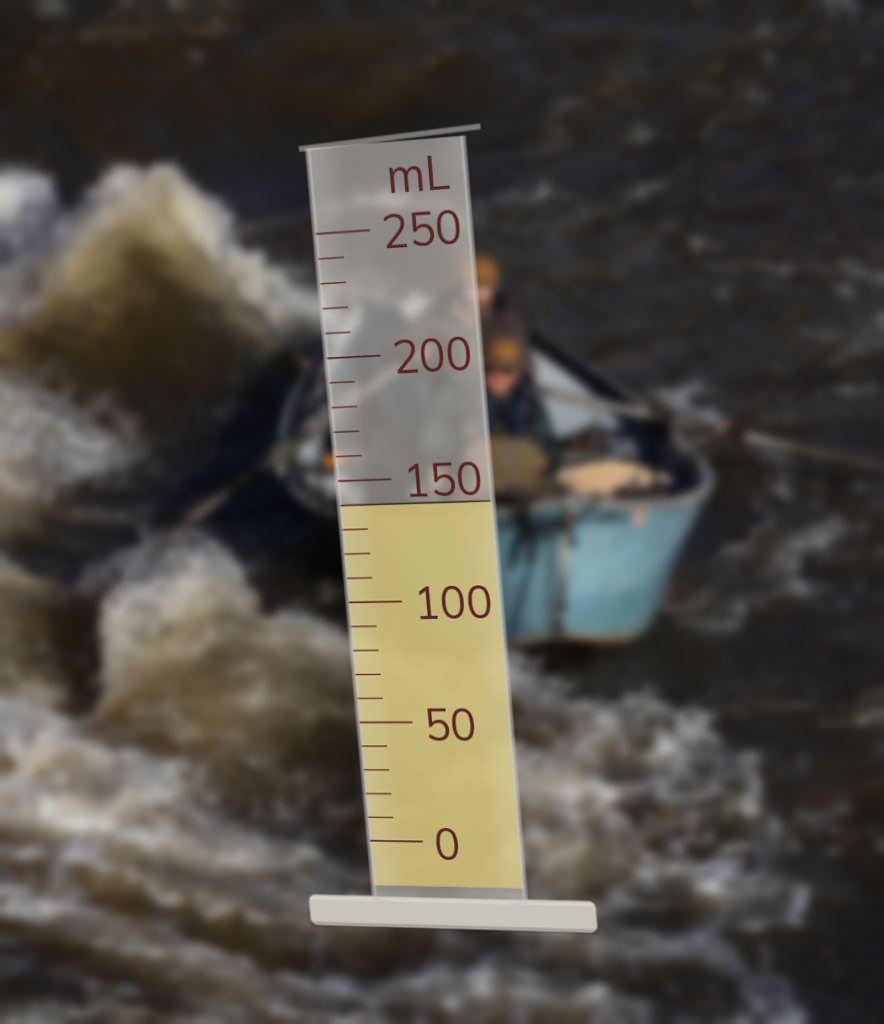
140
